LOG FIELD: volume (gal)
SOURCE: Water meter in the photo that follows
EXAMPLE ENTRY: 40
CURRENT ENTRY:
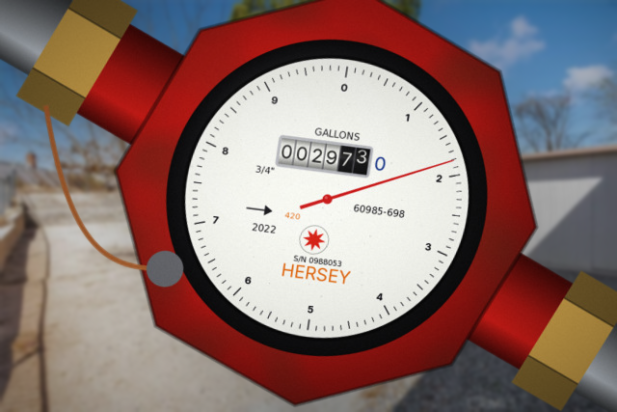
29731.8
